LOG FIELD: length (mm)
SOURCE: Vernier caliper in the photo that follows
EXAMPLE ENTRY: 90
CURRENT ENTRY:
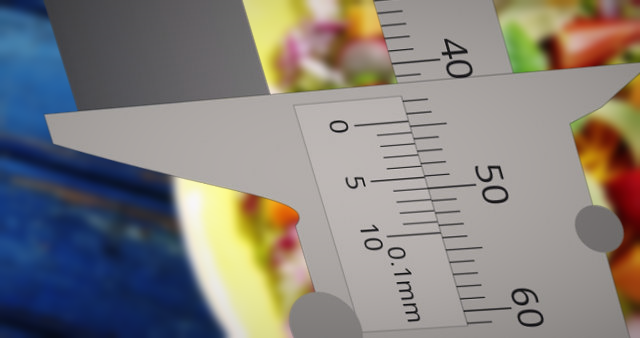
44.6
